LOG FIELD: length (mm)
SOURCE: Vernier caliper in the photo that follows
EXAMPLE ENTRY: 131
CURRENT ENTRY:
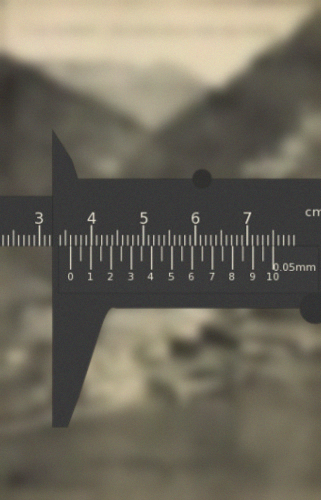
36.0
